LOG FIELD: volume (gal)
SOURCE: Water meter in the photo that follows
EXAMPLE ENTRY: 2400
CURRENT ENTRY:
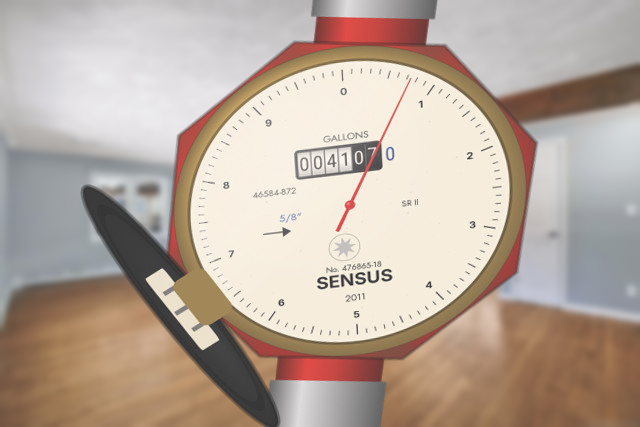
41070.7
